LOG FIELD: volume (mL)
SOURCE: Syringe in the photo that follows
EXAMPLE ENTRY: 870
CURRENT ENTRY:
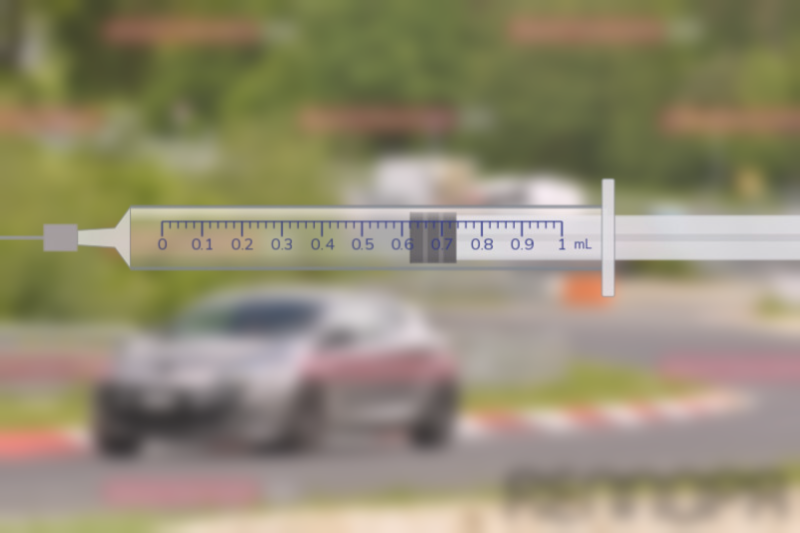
0.62
